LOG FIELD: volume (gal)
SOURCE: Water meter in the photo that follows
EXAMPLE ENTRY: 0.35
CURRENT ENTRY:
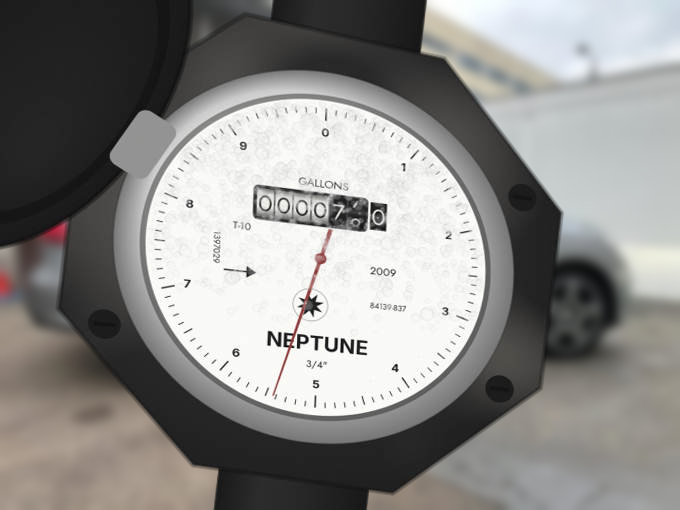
775.4
